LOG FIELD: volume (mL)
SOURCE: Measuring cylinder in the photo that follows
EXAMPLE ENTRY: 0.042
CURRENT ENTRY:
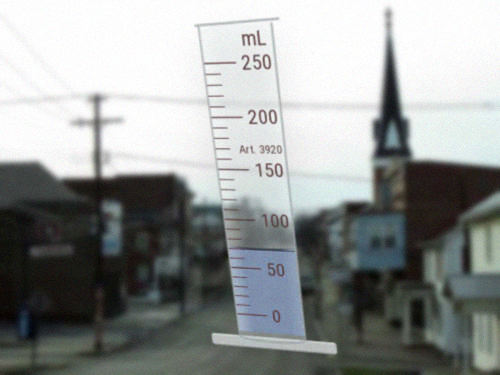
70
